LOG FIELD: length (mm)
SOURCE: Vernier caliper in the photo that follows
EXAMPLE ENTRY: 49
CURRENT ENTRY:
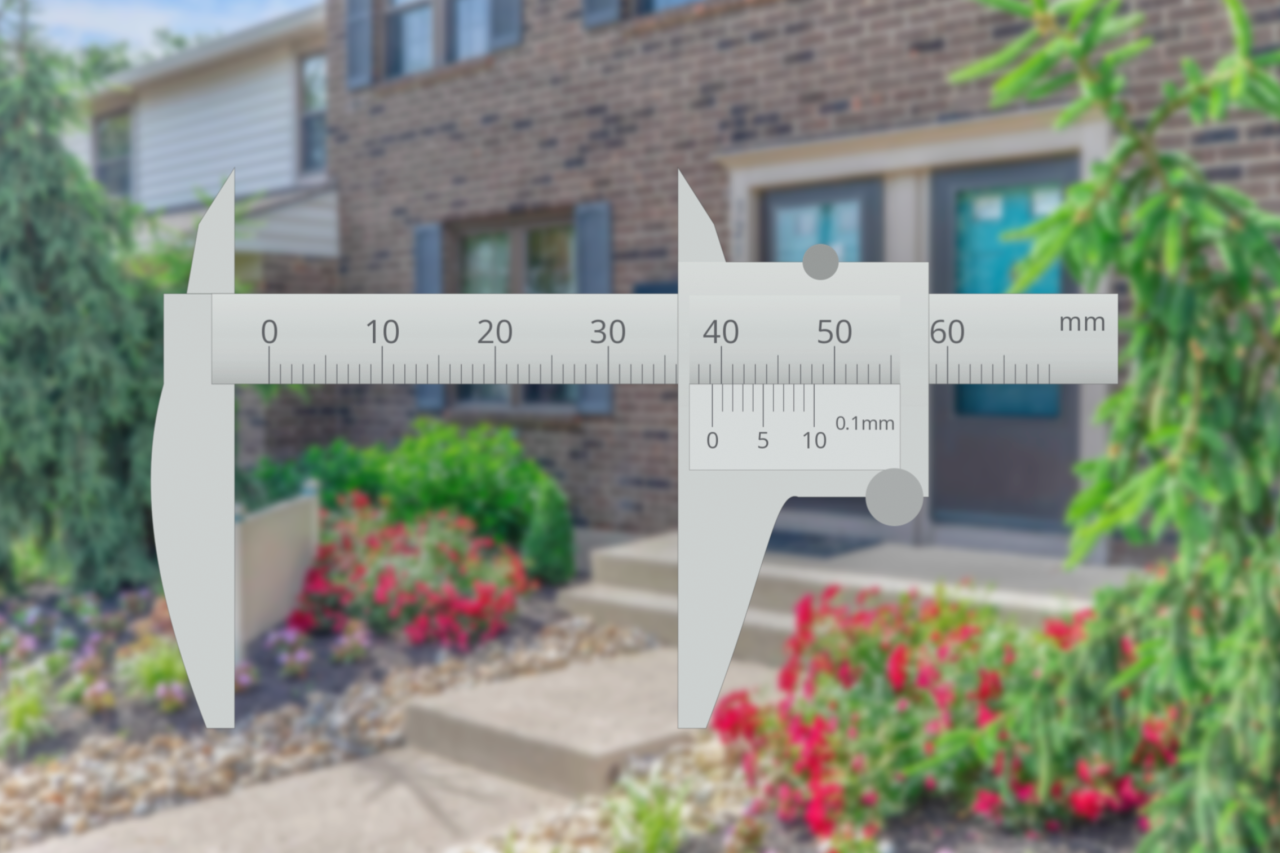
39.2
